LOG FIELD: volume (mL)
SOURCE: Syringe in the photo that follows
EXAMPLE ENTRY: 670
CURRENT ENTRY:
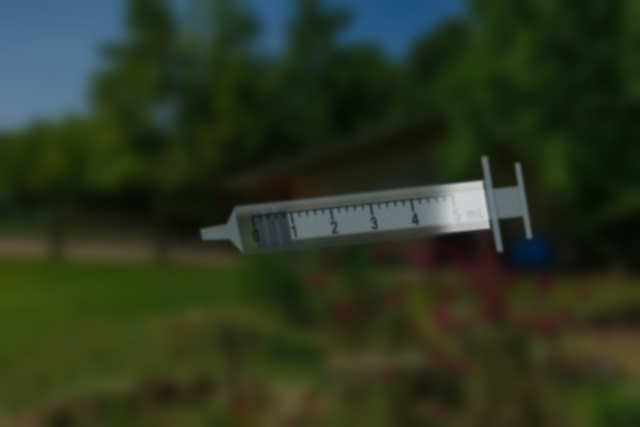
0
